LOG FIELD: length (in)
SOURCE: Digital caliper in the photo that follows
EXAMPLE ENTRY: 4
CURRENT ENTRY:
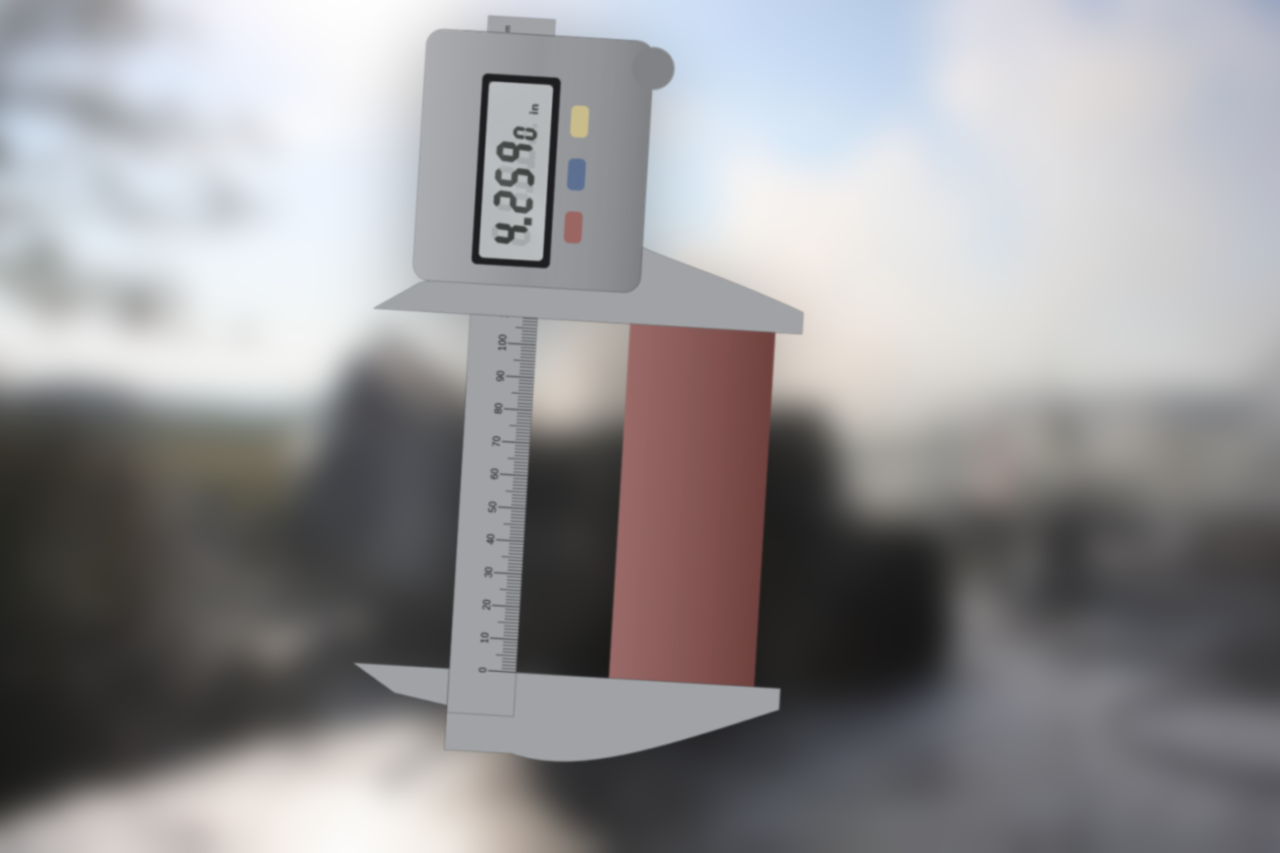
4.2590
